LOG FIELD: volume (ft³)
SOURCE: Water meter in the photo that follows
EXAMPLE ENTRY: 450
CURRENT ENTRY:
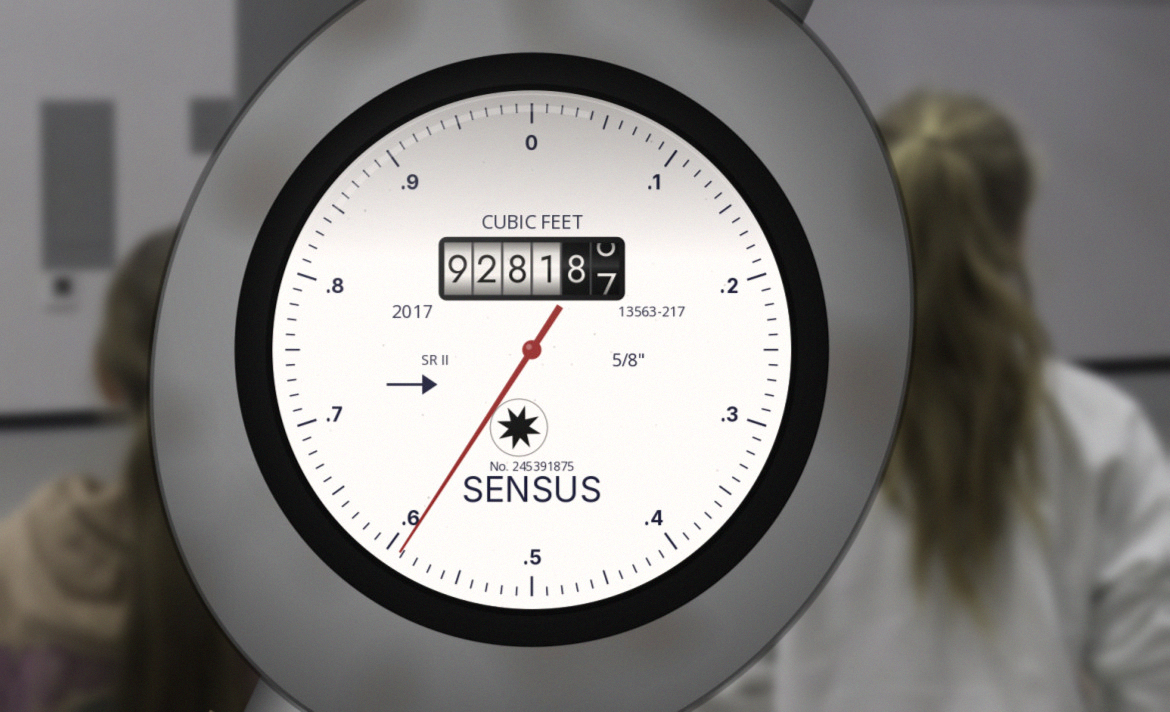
928186.59
